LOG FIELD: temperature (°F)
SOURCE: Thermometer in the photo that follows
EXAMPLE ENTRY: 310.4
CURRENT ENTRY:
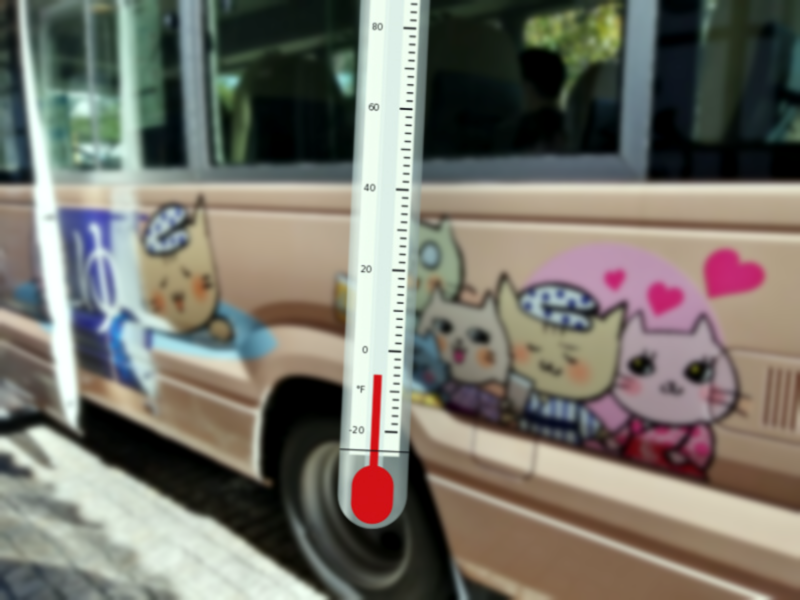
-6
